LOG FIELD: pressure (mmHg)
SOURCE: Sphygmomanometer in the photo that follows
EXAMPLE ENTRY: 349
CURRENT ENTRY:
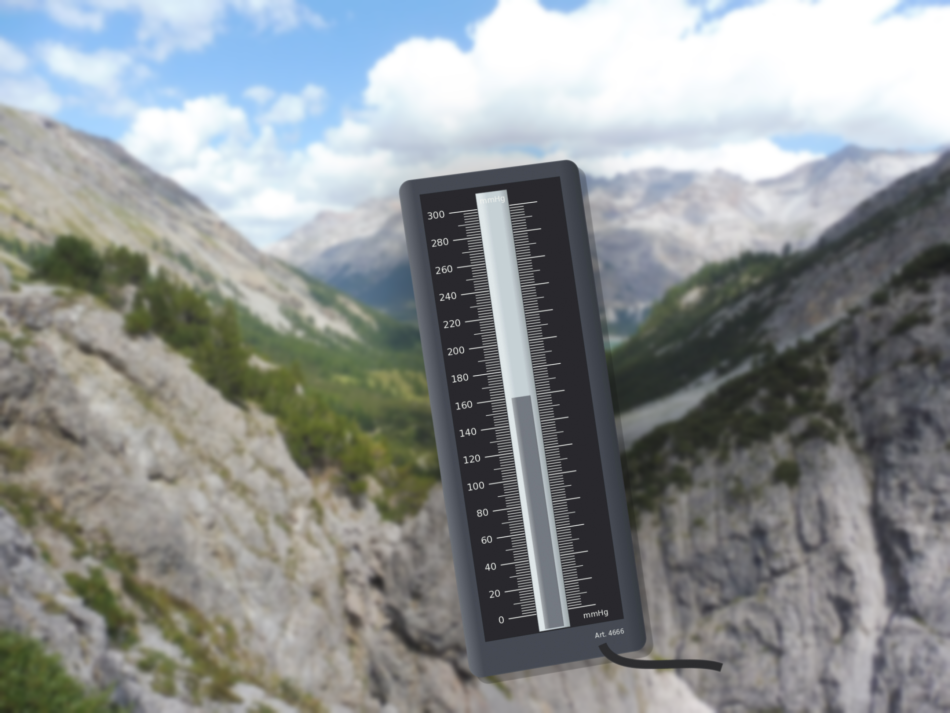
160
